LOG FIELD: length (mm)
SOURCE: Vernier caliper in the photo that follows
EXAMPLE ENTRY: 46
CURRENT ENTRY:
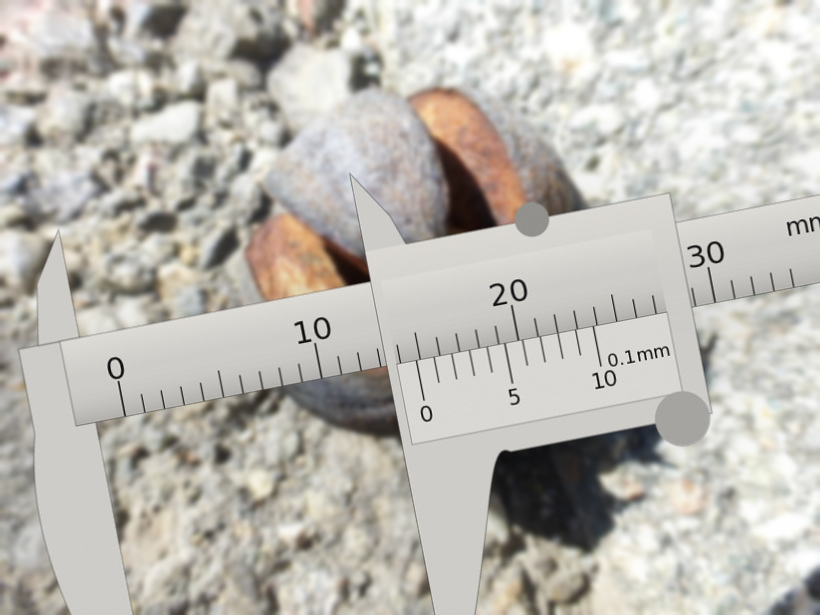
14.8
